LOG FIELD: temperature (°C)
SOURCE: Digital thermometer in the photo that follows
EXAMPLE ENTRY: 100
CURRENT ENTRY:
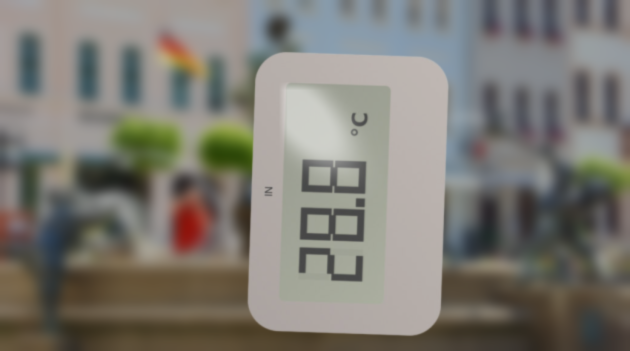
28.8
